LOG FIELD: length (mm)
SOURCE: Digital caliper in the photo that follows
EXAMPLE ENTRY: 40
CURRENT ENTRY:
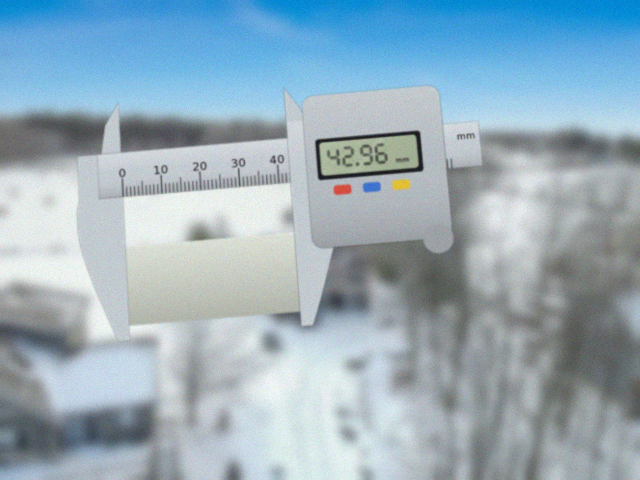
42.96
